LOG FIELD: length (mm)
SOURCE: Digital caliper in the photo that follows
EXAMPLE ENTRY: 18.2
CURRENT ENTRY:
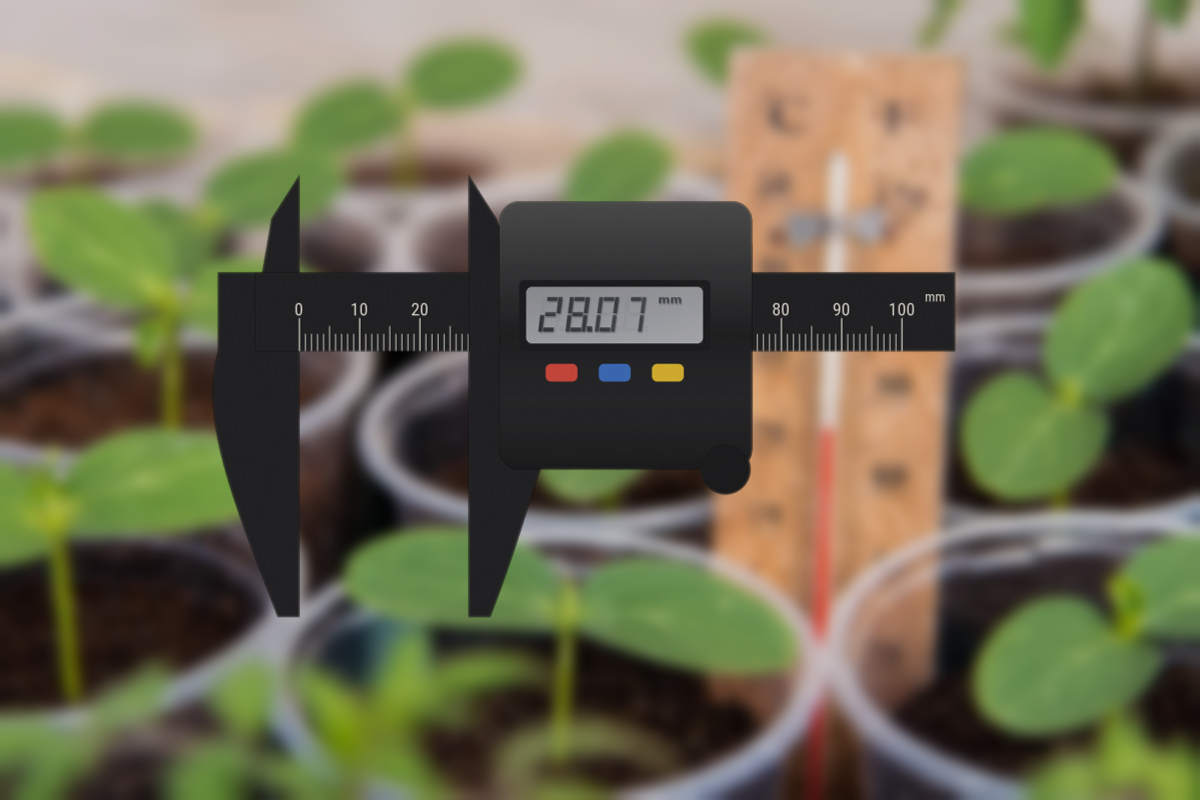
28.07
